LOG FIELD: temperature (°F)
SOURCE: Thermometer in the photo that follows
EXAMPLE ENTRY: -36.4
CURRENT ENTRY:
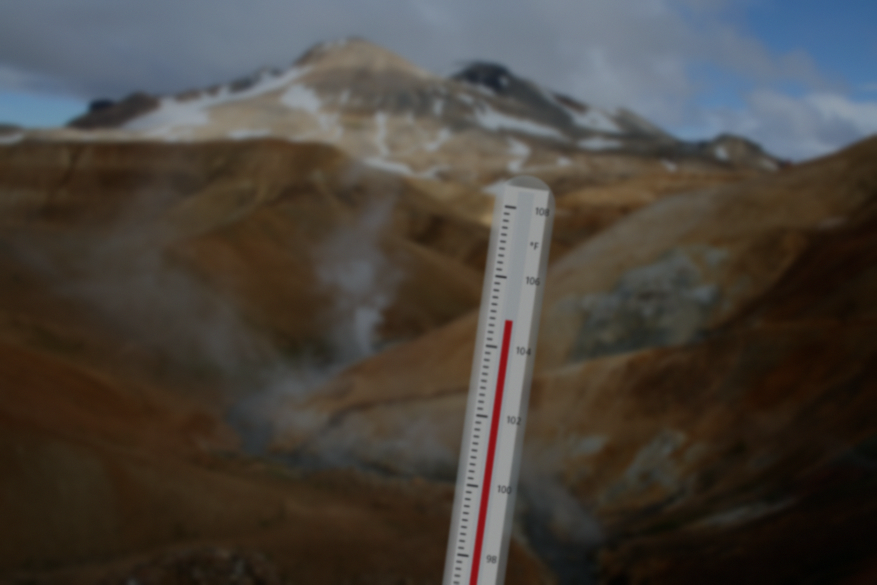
104.8
